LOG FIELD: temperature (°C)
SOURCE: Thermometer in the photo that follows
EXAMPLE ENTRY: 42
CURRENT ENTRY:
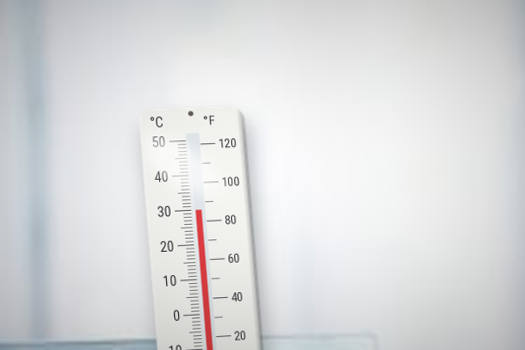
30
